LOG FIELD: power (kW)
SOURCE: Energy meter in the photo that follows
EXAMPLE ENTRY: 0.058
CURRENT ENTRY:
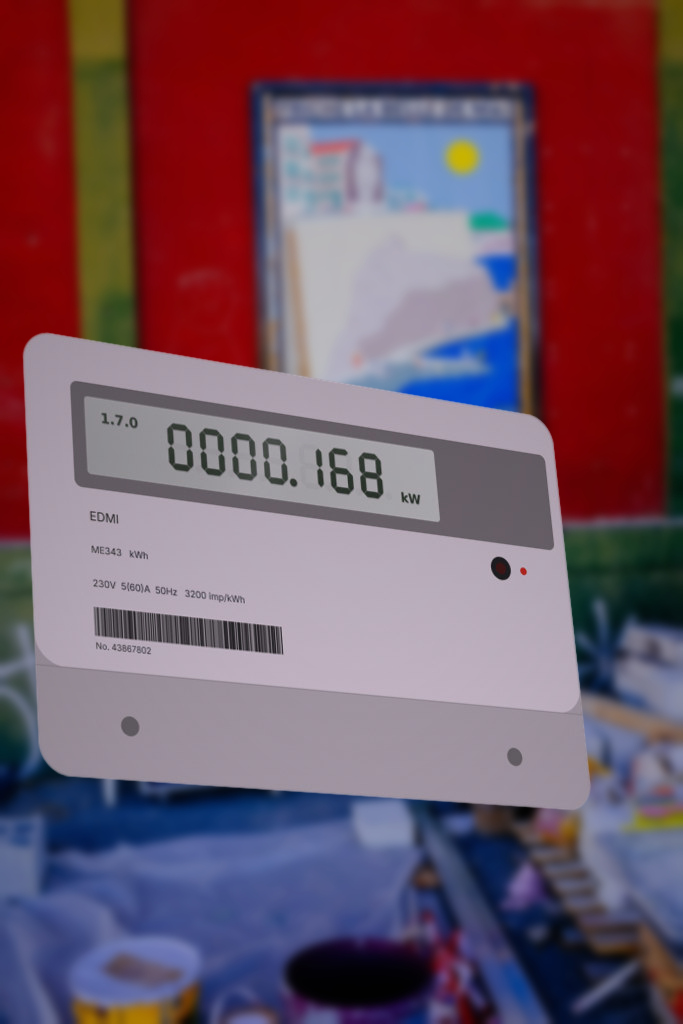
0.168
